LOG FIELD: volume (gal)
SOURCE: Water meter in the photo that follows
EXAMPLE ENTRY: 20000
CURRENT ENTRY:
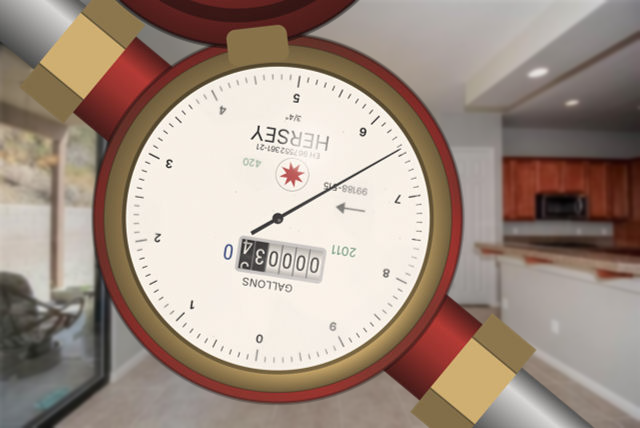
336.4
